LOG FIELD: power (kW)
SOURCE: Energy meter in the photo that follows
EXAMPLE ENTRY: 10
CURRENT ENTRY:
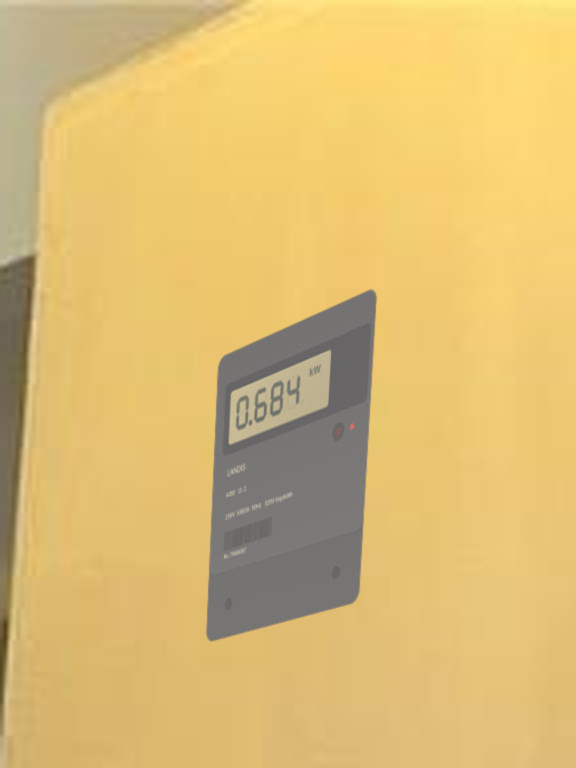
0.684
